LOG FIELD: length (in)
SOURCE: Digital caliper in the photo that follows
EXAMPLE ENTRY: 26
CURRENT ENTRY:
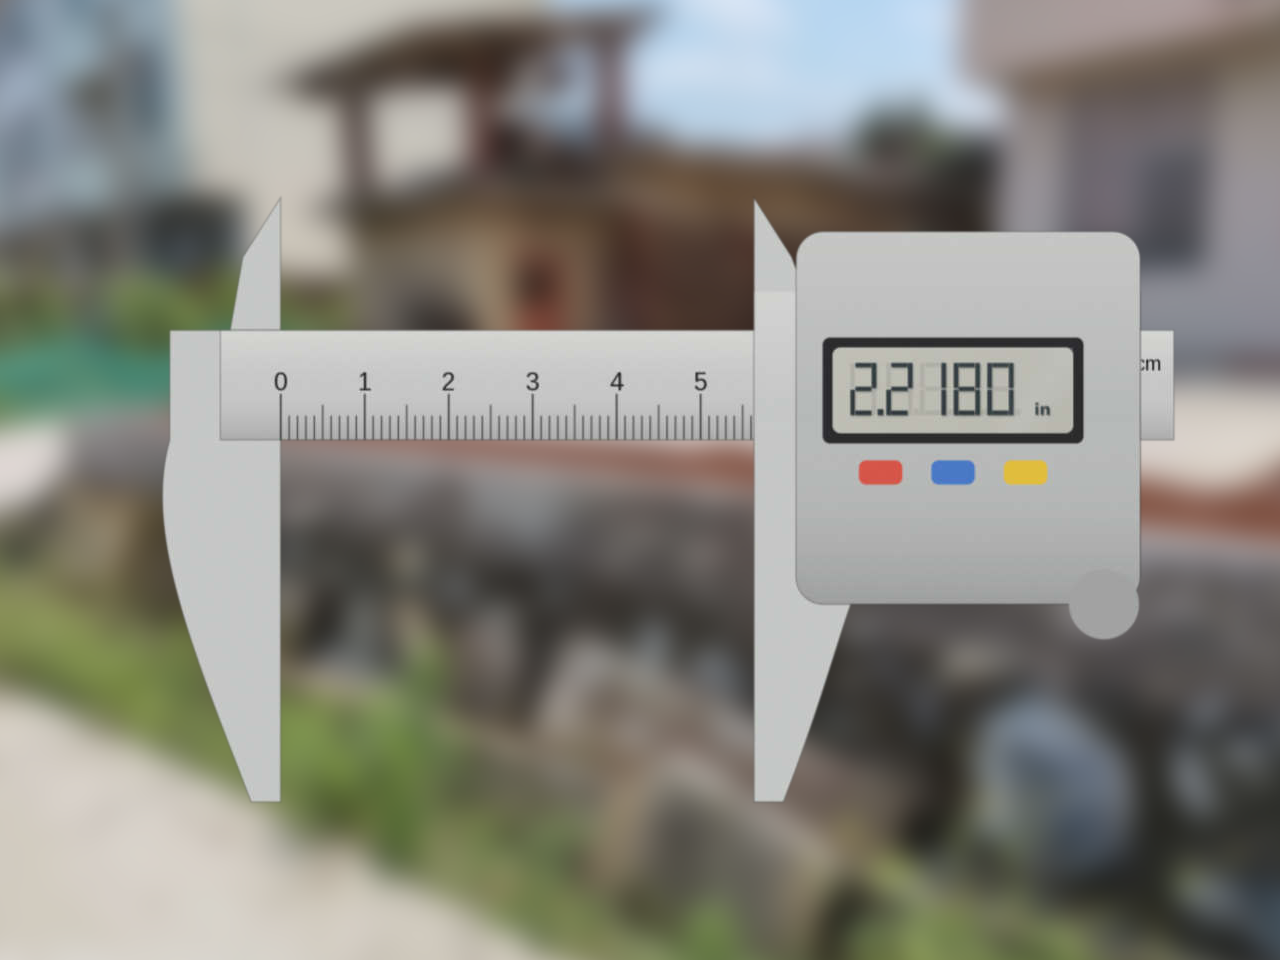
2.2180
